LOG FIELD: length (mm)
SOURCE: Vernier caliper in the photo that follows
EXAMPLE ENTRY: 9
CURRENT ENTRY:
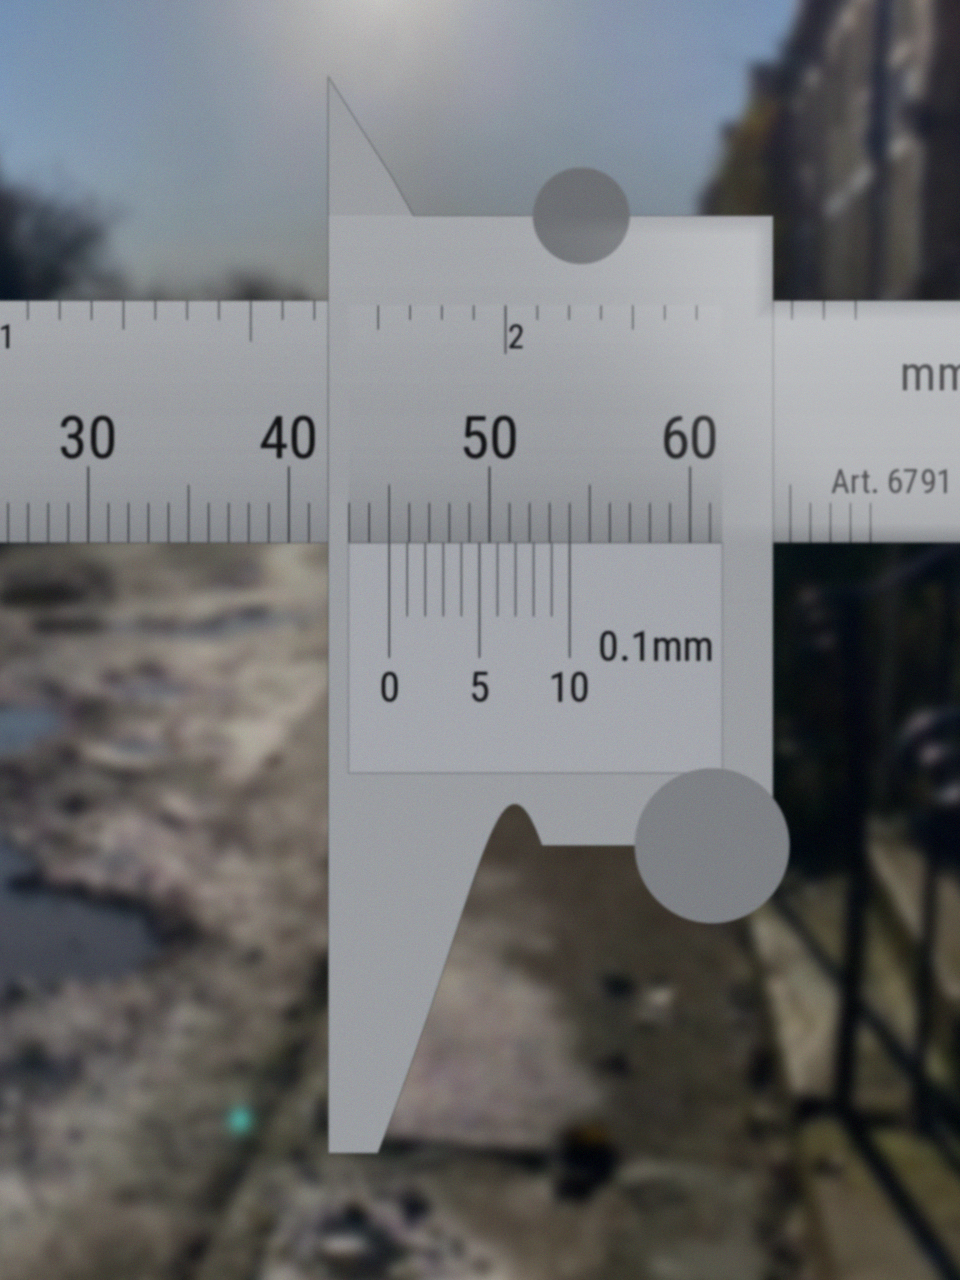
45.0
